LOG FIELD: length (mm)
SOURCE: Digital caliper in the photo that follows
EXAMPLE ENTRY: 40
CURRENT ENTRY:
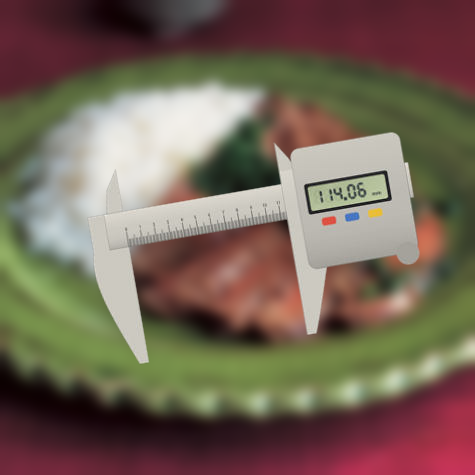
114.06
